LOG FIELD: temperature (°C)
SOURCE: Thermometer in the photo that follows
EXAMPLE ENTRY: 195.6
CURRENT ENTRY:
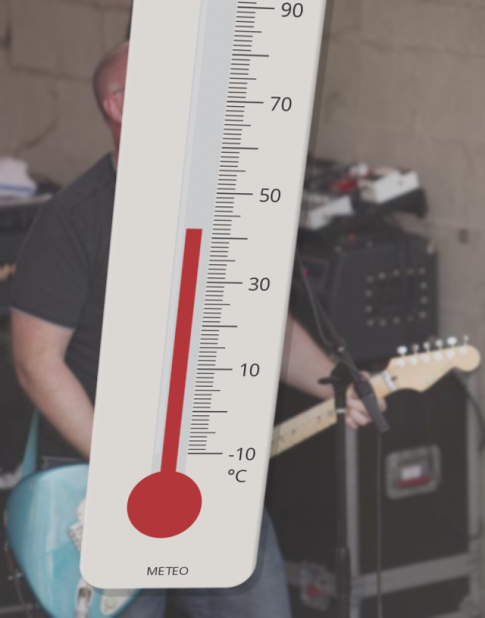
42
